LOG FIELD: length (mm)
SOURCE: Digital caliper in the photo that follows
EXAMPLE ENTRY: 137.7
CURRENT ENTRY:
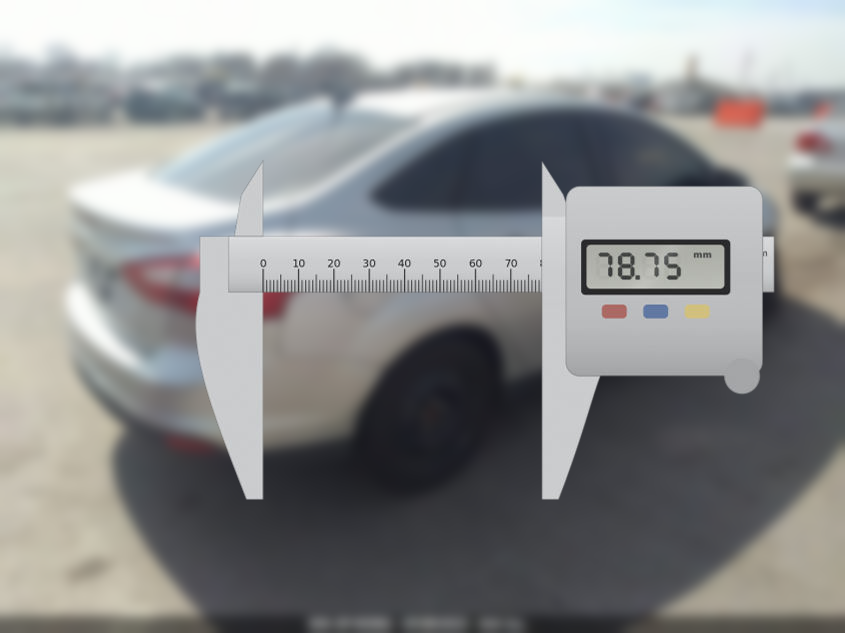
78.75
